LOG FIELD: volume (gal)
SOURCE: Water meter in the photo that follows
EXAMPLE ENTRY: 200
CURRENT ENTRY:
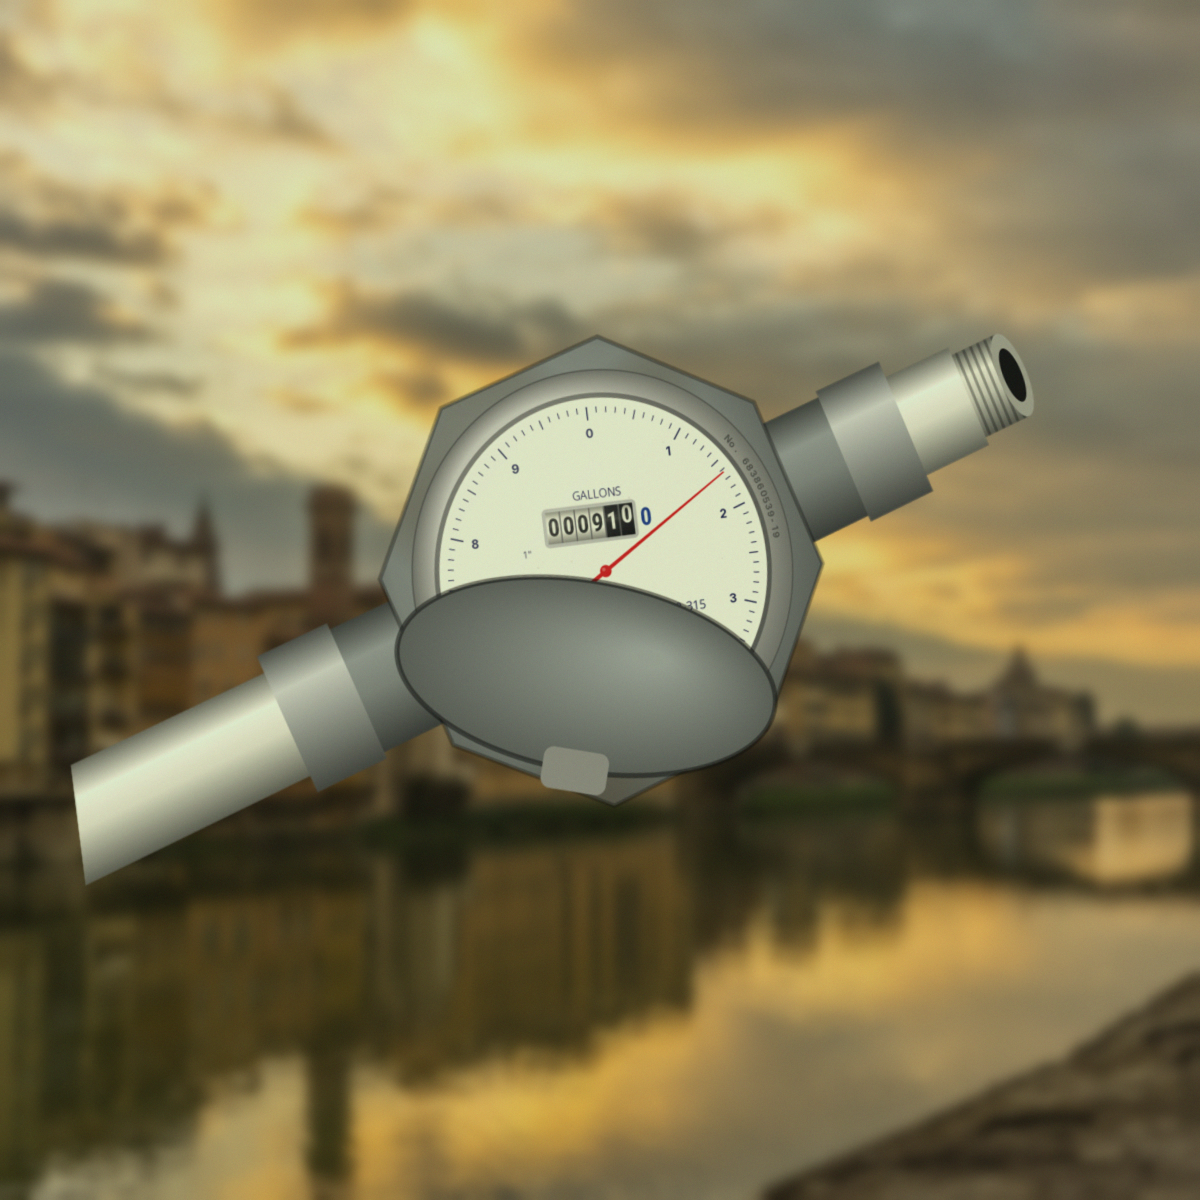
9101.6
